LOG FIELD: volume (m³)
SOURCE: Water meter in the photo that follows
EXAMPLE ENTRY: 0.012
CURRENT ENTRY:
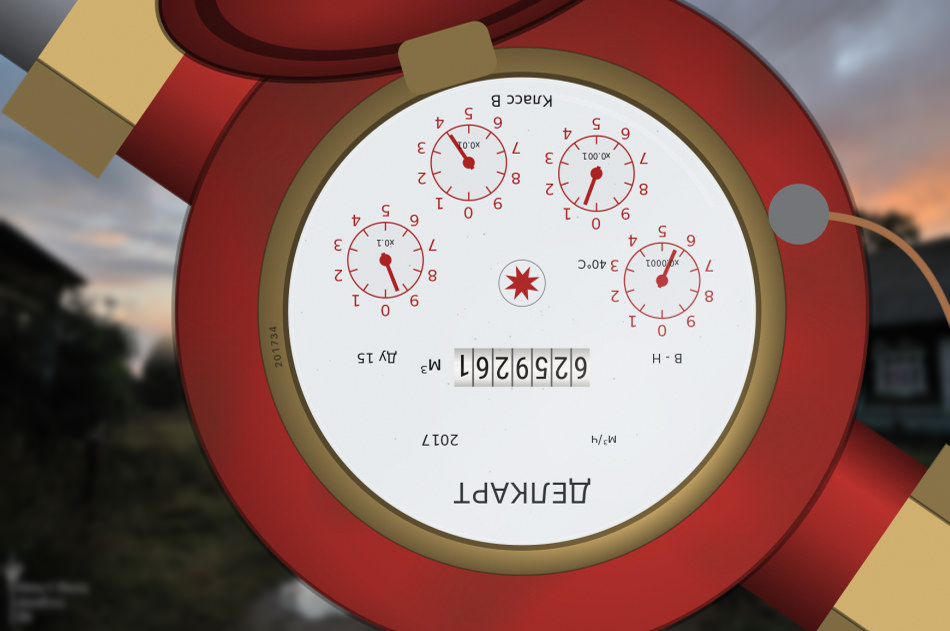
6259260.9405
